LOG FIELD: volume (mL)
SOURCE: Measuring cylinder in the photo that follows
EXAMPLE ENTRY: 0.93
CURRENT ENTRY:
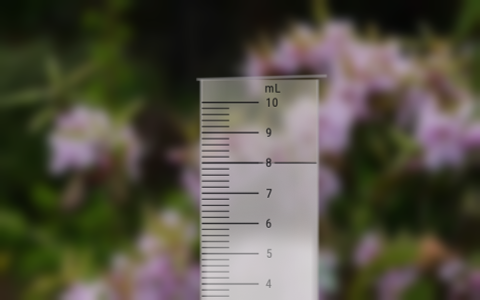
8
